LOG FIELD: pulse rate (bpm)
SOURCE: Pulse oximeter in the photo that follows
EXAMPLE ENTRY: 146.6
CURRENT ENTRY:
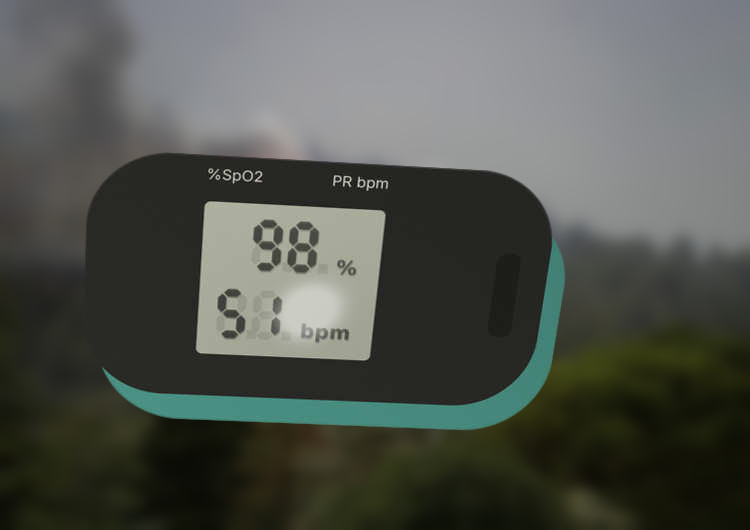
51
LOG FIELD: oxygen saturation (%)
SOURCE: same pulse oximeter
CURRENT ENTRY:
98
